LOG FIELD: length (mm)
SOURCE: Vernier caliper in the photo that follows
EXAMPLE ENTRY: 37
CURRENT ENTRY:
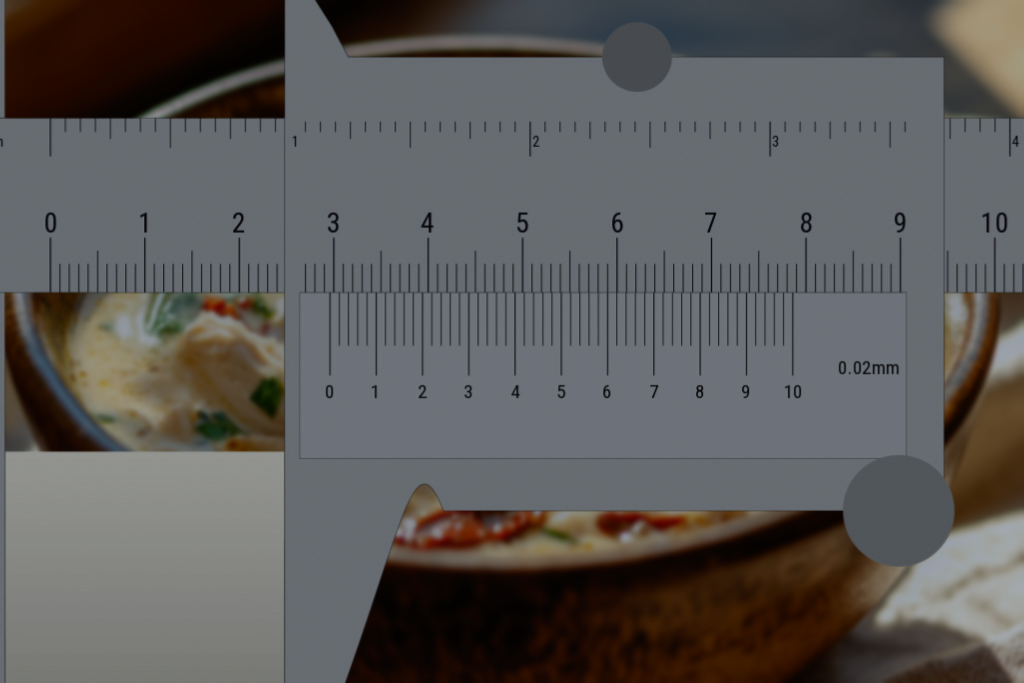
29.6
